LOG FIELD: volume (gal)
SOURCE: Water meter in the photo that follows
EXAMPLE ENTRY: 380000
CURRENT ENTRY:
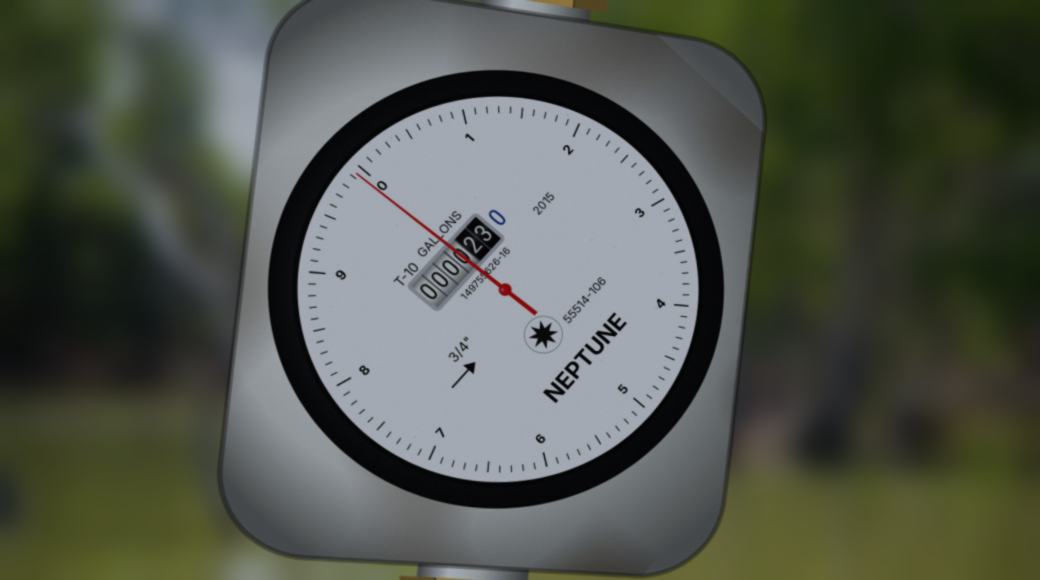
229.9
